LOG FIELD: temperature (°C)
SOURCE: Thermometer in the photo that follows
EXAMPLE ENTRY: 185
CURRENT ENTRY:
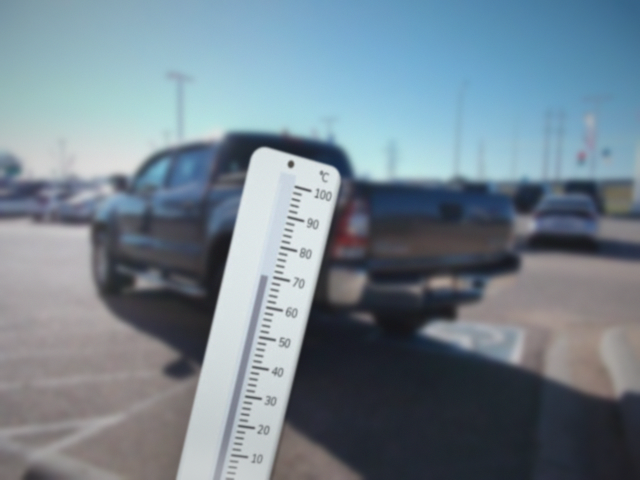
70
